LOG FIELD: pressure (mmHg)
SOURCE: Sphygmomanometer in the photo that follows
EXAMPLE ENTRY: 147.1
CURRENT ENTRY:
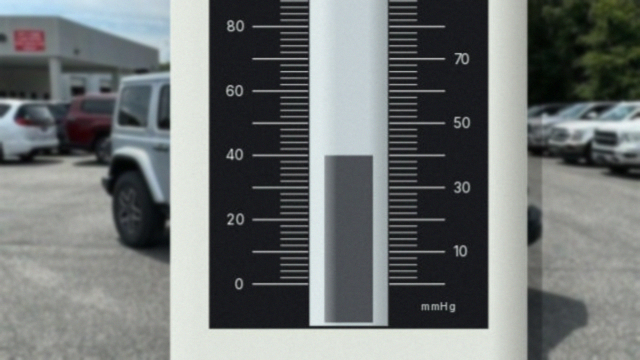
40
